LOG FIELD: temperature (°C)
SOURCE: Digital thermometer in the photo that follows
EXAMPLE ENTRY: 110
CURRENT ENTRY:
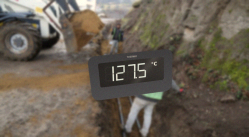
127.5
